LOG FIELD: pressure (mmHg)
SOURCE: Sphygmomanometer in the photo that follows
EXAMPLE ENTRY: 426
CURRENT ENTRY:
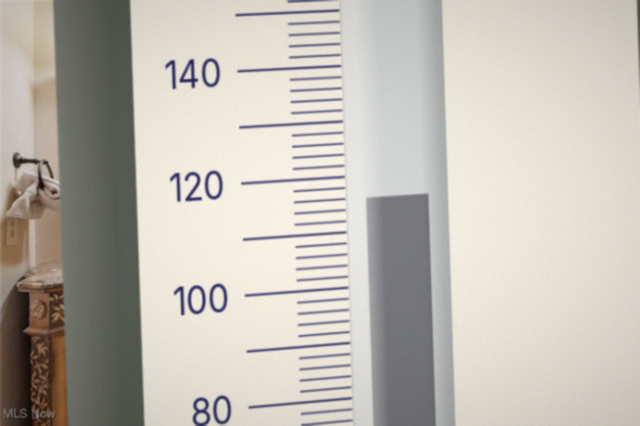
116
